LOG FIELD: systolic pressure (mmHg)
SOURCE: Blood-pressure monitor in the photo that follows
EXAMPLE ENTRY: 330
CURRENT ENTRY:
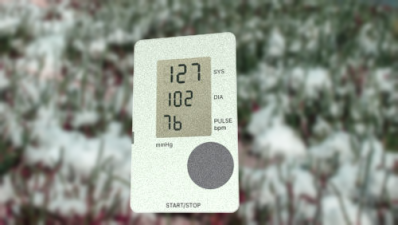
127
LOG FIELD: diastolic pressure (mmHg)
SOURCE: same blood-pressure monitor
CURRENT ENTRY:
102
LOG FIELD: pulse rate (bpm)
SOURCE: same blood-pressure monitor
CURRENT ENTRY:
76
